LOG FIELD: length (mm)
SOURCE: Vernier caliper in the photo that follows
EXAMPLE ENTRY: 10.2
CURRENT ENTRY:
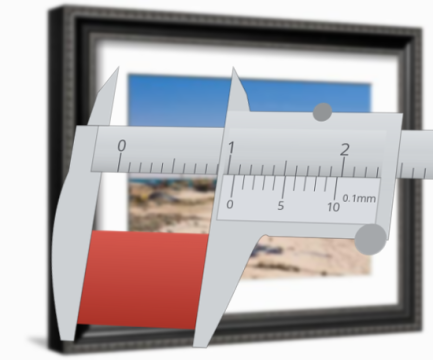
10.6
